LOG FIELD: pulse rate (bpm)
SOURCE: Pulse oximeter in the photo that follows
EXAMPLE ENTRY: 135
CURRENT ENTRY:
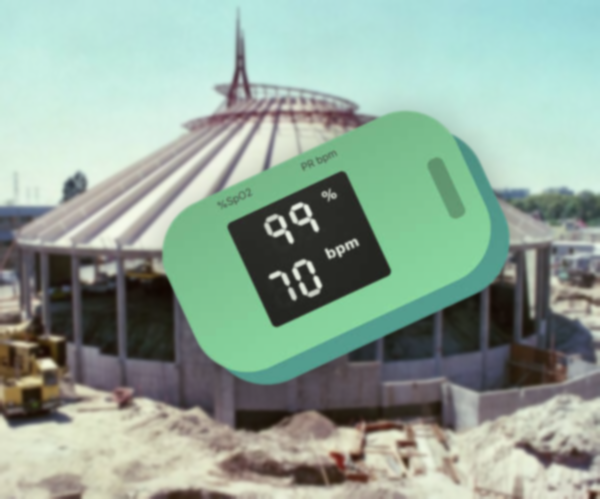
70
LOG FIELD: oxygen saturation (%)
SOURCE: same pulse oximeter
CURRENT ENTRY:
99
